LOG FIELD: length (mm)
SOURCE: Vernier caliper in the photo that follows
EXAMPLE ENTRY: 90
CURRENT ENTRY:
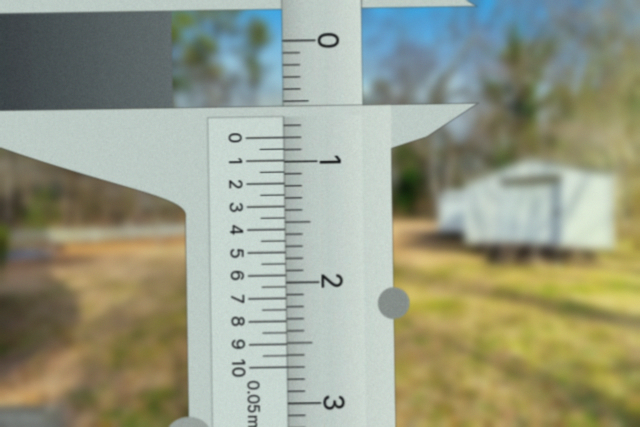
8.0
